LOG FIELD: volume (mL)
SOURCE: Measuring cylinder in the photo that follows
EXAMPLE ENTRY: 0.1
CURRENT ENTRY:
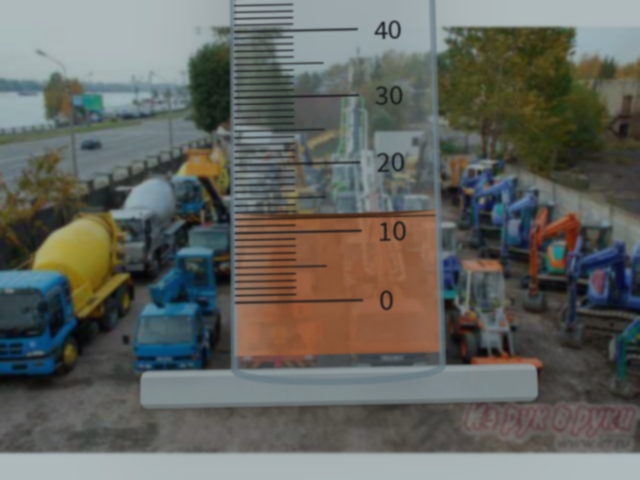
12
